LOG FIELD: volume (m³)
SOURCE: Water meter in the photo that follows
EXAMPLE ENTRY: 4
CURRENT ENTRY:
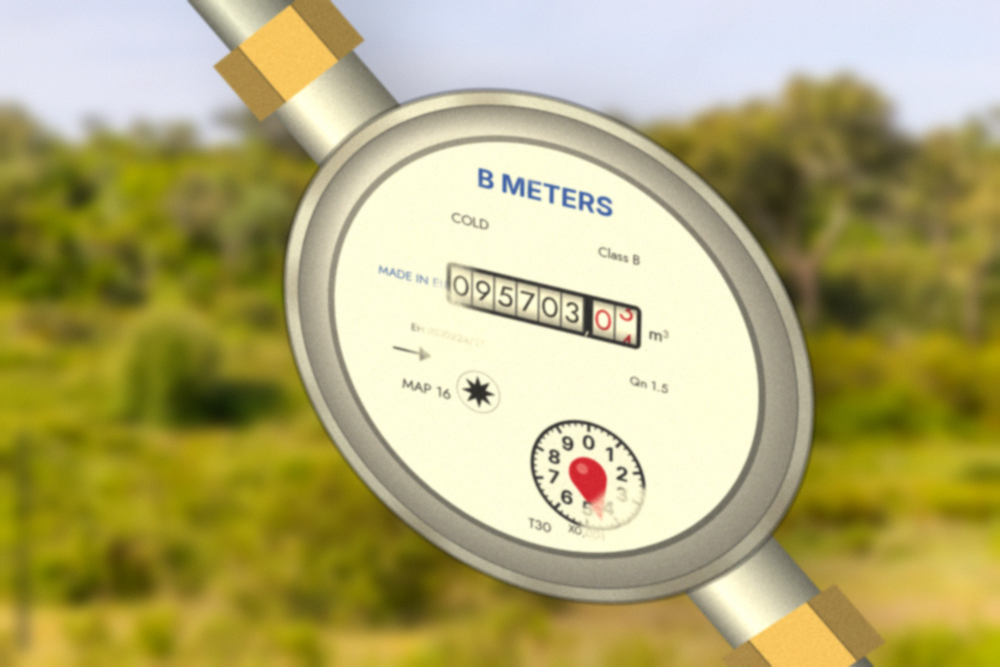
95703.034
